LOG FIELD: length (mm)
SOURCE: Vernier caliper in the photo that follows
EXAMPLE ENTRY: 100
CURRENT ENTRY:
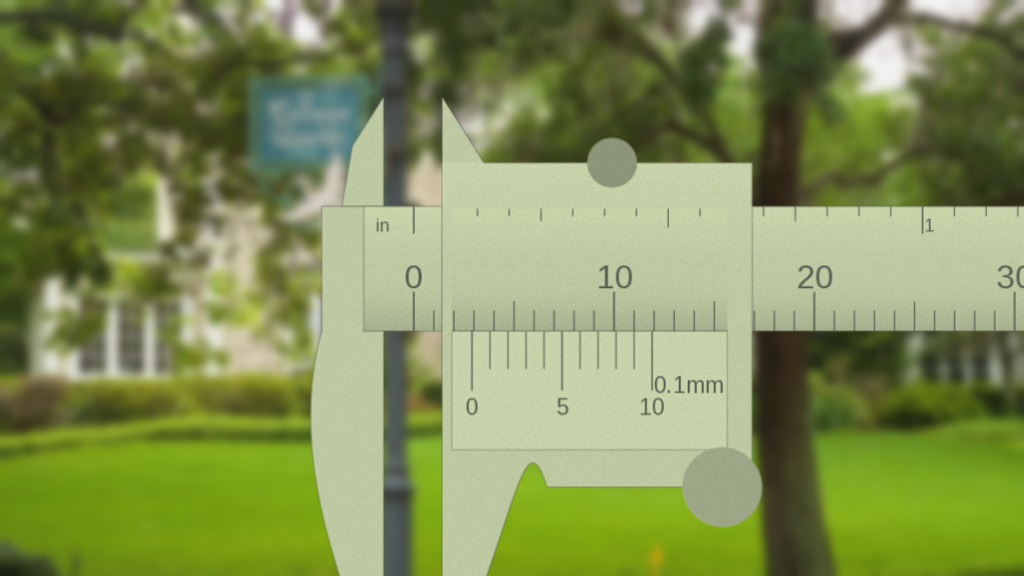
2.9
